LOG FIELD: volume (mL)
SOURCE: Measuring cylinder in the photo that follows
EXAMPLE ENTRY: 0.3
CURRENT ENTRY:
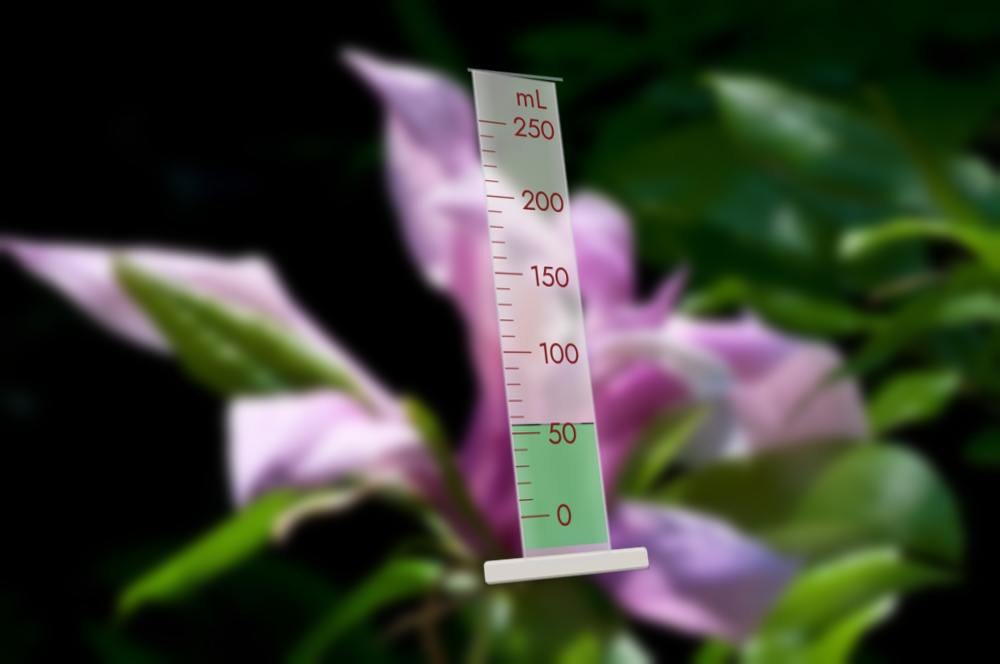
55
